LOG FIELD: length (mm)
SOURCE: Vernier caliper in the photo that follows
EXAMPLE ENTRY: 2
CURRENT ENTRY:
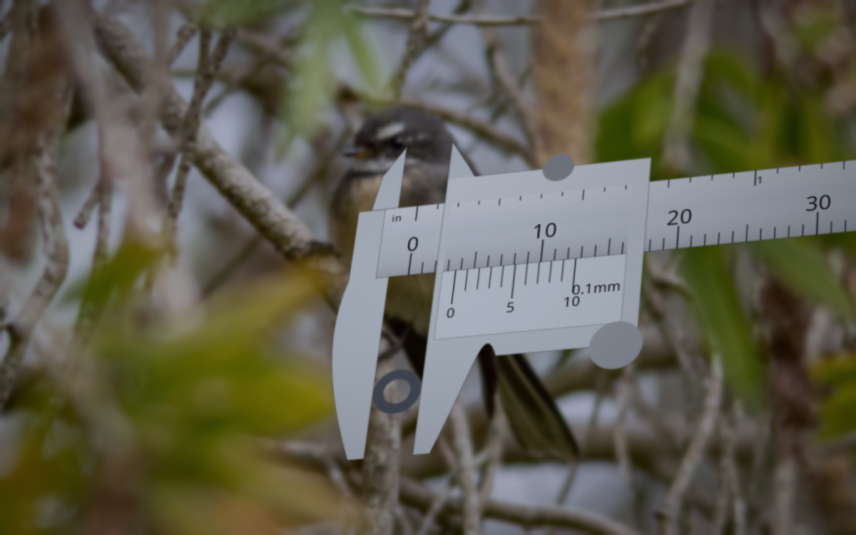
3.6
